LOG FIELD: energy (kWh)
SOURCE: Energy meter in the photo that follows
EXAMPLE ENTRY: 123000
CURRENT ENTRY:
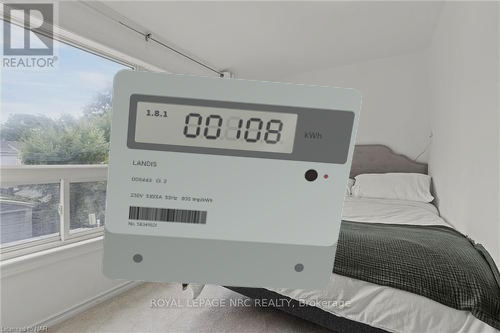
108
